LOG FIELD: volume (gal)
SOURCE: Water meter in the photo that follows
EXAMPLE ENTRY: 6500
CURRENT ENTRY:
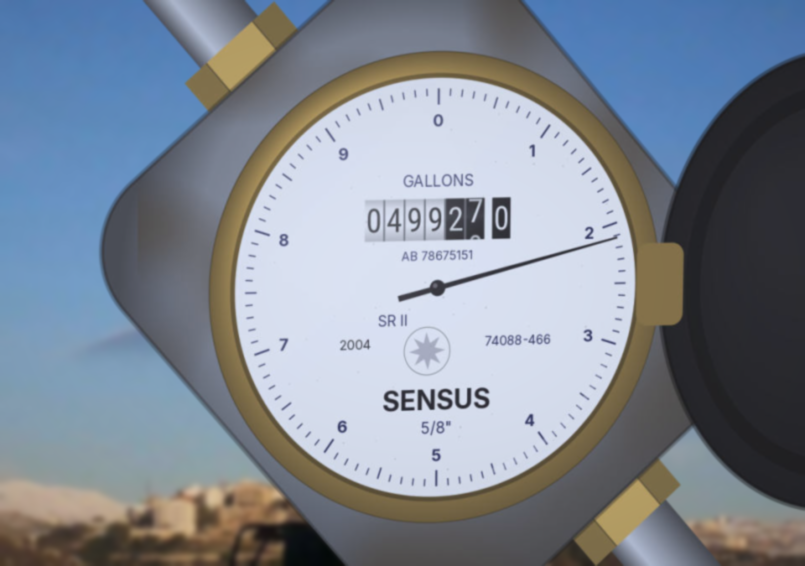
499272.1
